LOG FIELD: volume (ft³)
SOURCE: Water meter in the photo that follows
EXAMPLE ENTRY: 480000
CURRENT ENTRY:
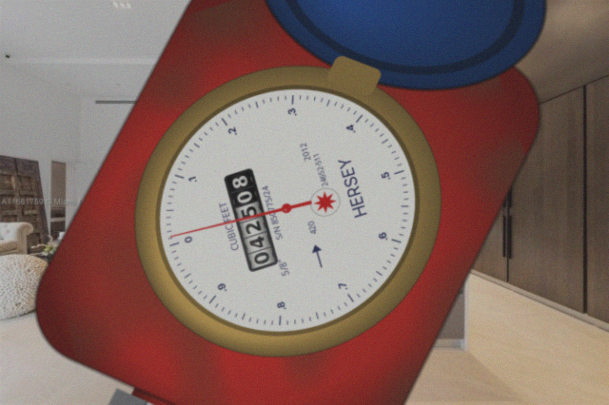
42508.01
